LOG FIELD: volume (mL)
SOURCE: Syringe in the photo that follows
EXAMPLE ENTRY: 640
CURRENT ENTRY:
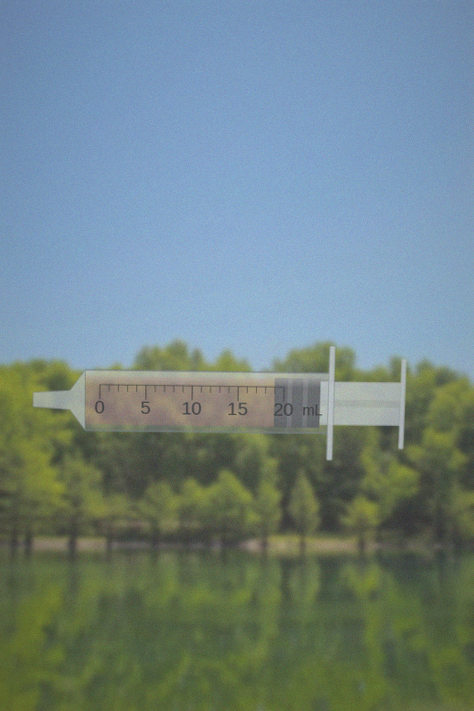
19
